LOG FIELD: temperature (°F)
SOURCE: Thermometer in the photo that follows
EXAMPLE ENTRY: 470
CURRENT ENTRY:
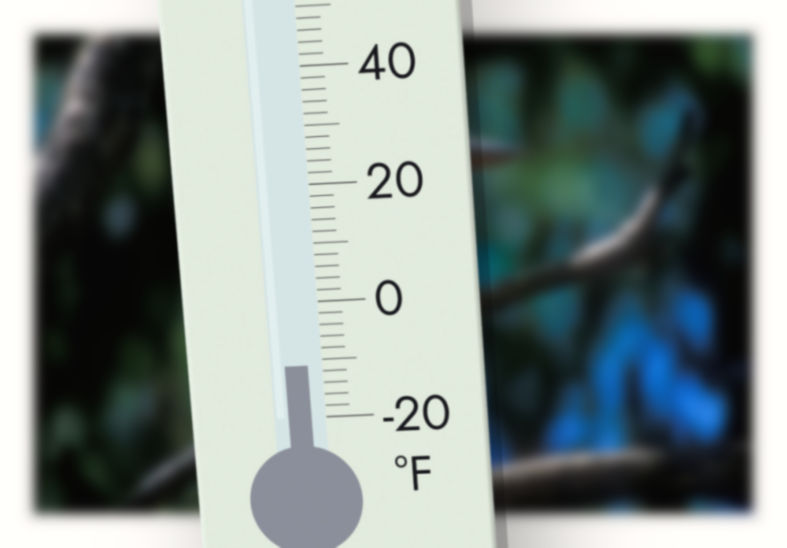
-11
